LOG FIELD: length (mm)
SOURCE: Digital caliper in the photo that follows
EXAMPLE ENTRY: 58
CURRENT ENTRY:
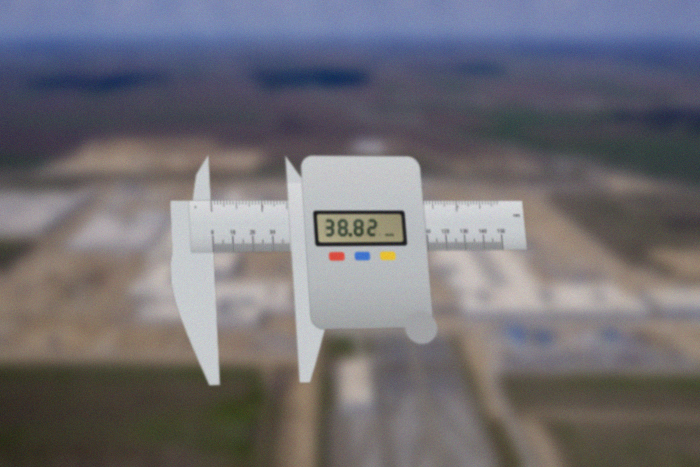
38.82
